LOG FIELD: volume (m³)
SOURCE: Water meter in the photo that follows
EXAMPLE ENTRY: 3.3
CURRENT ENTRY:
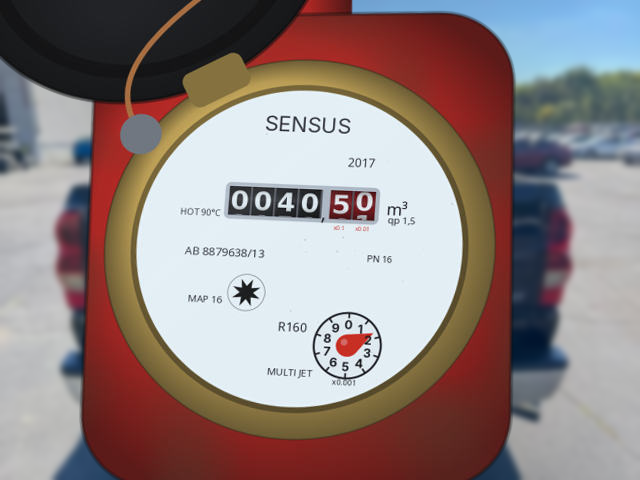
40.501
